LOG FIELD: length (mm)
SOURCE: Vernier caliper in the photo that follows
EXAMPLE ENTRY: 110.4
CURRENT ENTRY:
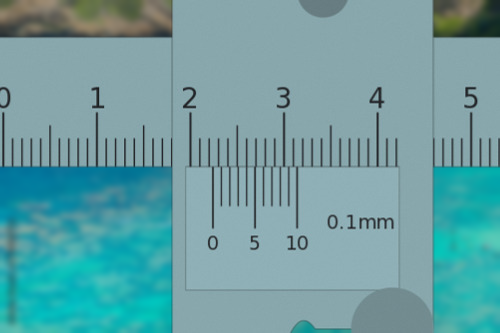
22.4
